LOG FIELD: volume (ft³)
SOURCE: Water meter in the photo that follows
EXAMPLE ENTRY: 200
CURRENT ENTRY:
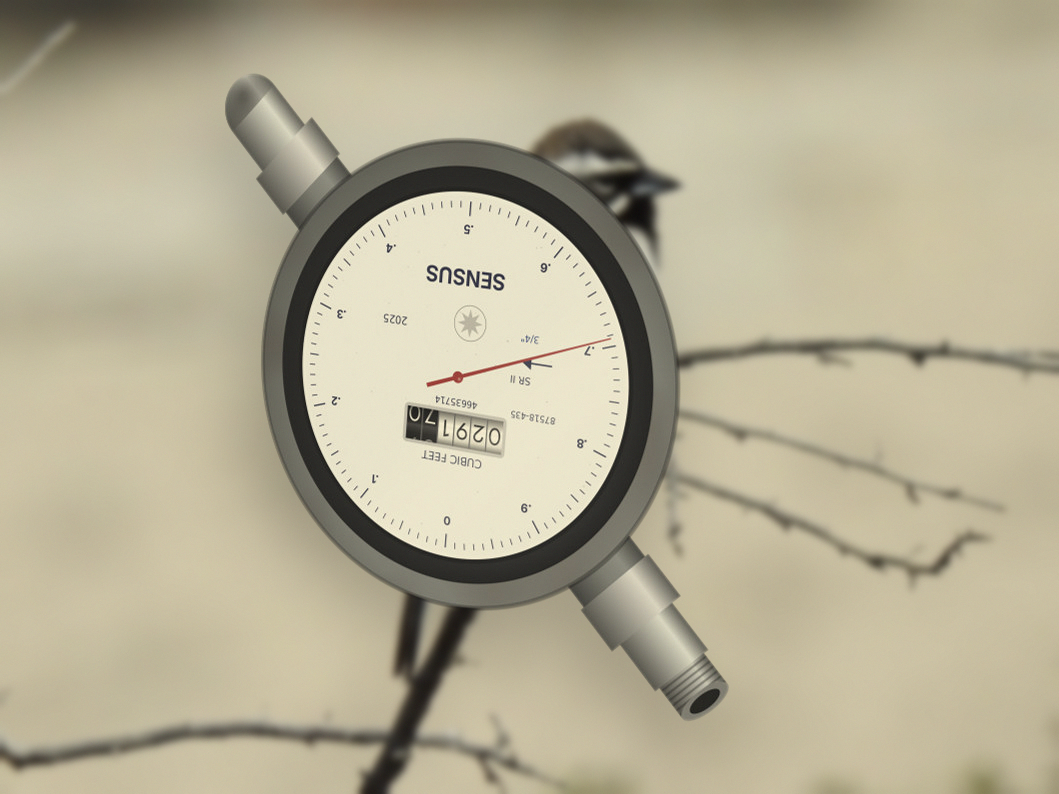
29169.69
